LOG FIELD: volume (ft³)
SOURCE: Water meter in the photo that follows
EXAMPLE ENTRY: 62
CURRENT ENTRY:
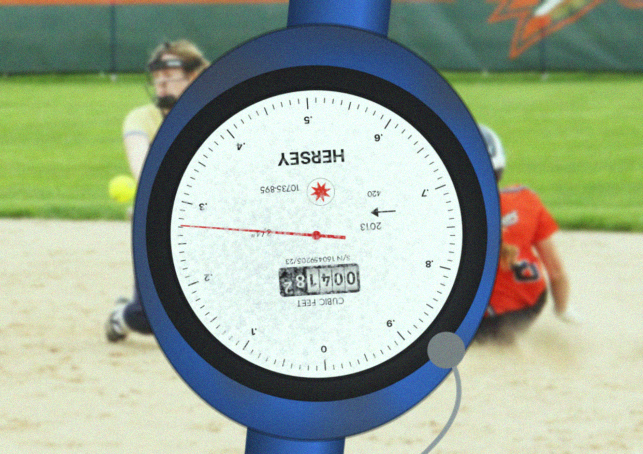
4182.27
